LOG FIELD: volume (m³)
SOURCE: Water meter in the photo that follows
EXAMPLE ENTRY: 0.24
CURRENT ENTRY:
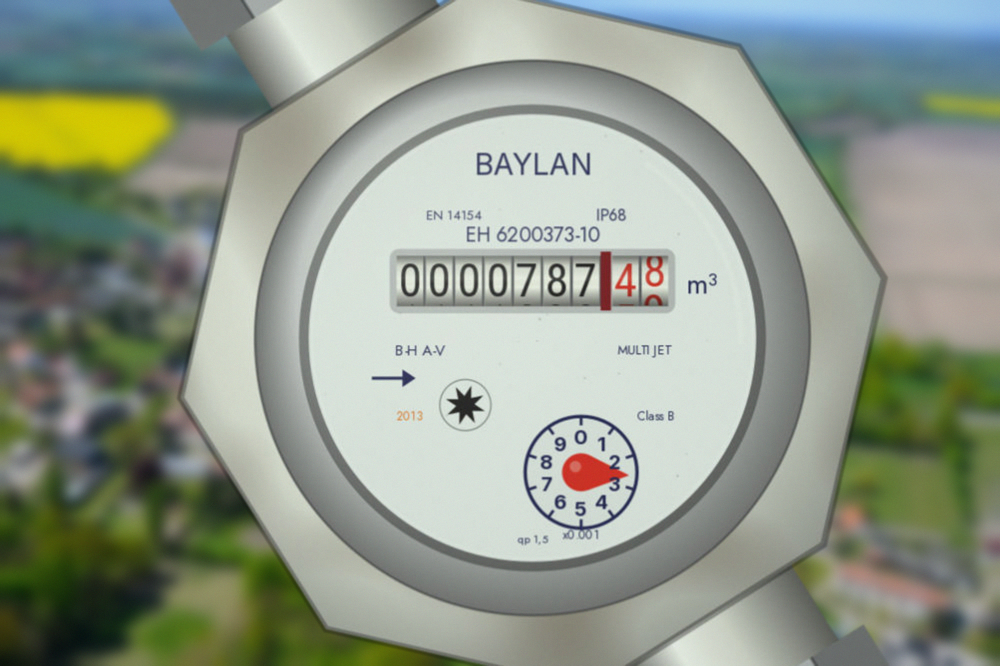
787.482
